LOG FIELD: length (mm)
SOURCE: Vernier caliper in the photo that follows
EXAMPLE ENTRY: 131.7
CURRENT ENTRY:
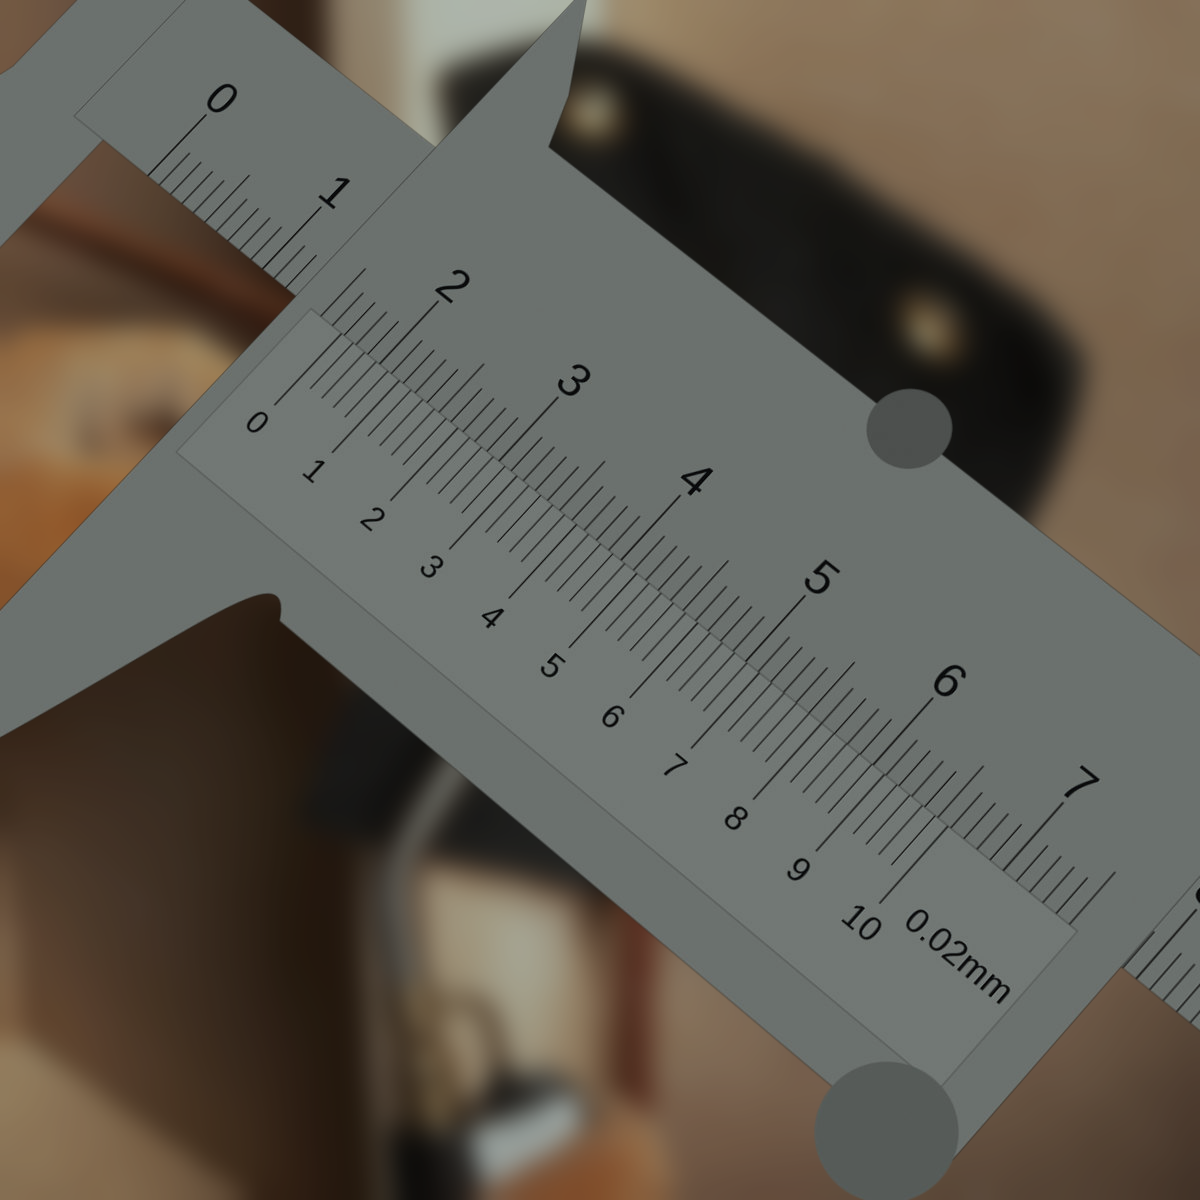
16.8
